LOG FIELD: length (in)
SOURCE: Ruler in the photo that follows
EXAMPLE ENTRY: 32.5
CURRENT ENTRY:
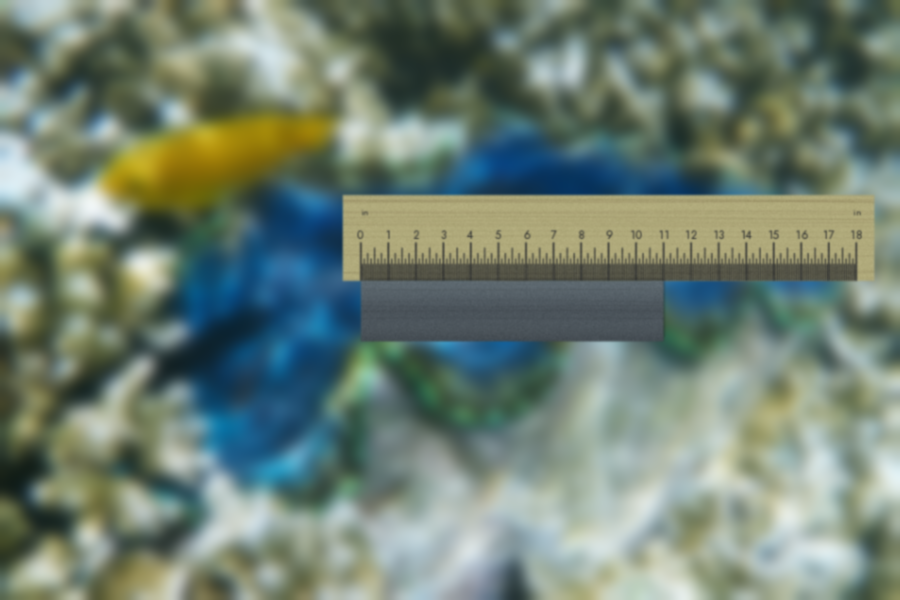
11
